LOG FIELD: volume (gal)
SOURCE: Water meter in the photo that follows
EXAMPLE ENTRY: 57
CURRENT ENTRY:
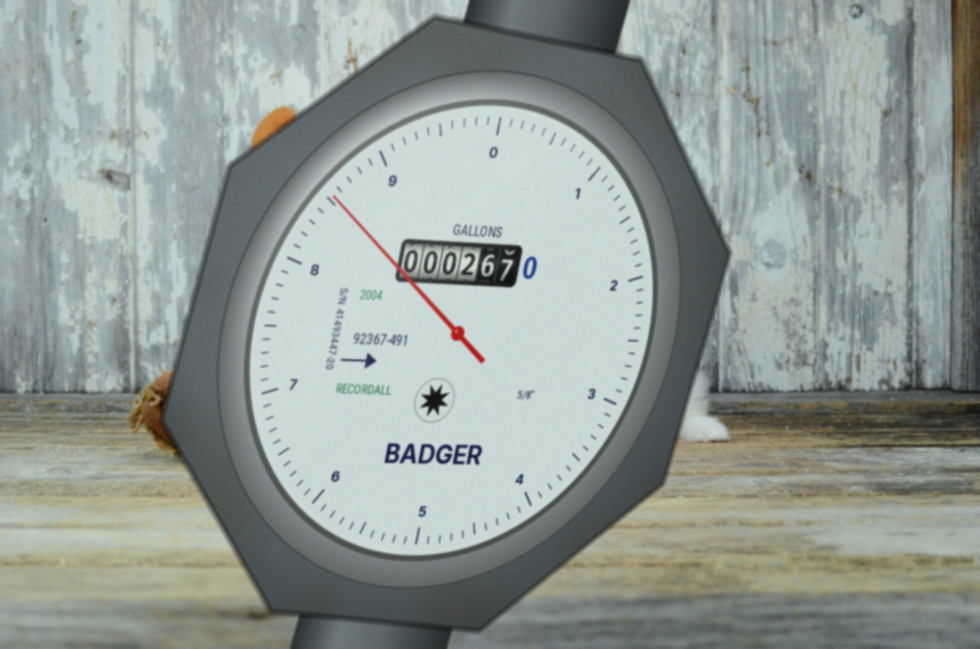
2668.5
